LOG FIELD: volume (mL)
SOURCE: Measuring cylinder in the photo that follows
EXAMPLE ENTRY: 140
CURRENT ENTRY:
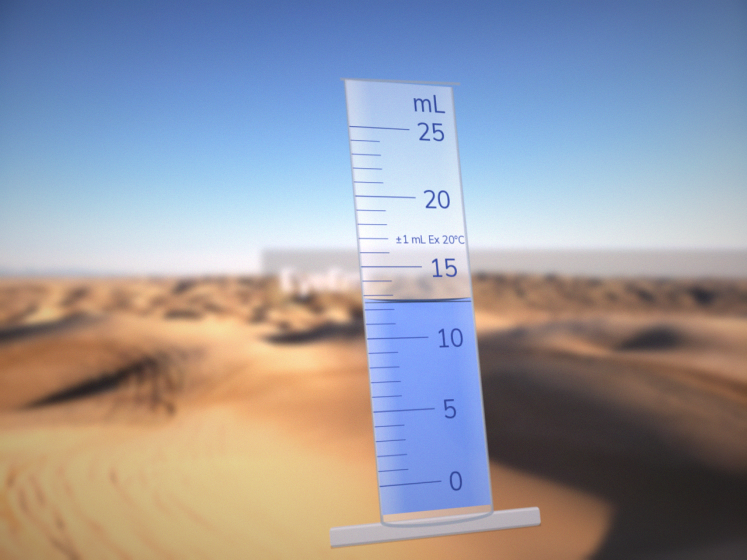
12.5
